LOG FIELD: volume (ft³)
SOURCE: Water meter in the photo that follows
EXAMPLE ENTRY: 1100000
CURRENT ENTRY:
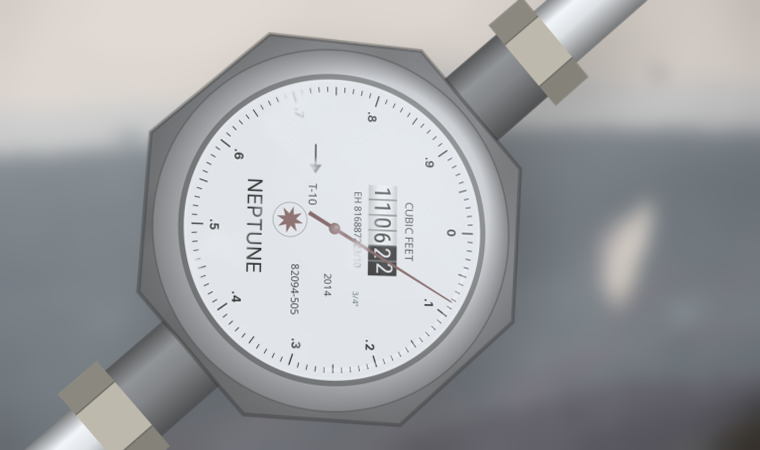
110622.08
